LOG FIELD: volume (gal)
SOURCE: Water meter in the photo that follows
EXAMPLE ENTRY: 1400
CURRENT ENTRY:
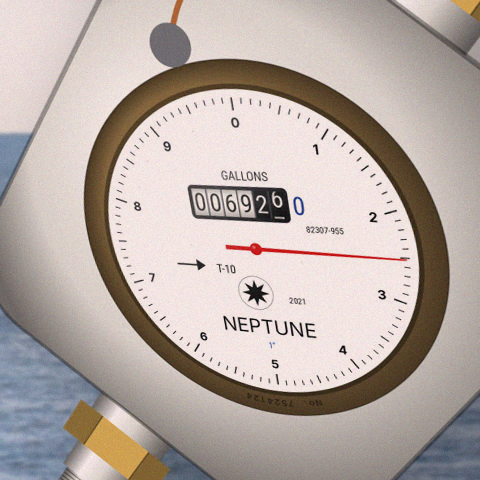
69262.5
